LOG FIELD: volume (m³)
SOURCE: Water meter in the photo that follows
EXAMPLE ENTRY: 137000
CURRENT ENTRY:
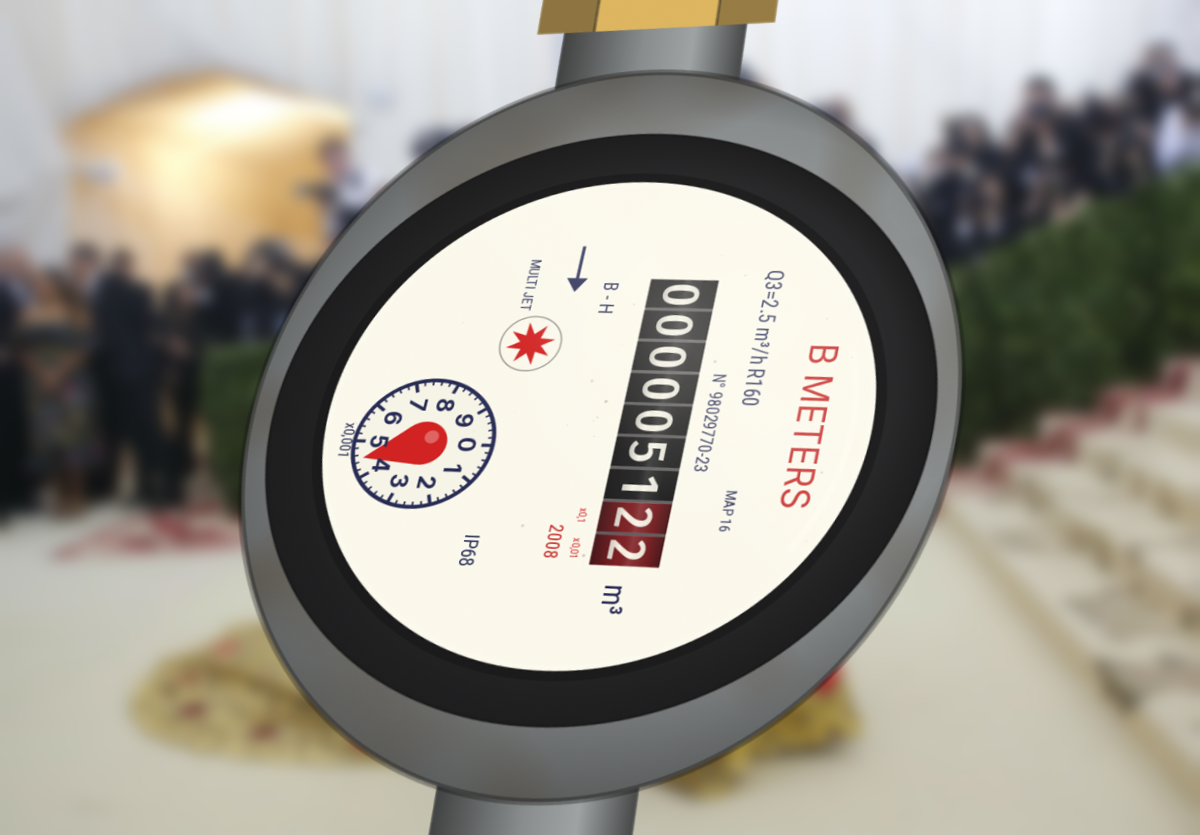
51.224
